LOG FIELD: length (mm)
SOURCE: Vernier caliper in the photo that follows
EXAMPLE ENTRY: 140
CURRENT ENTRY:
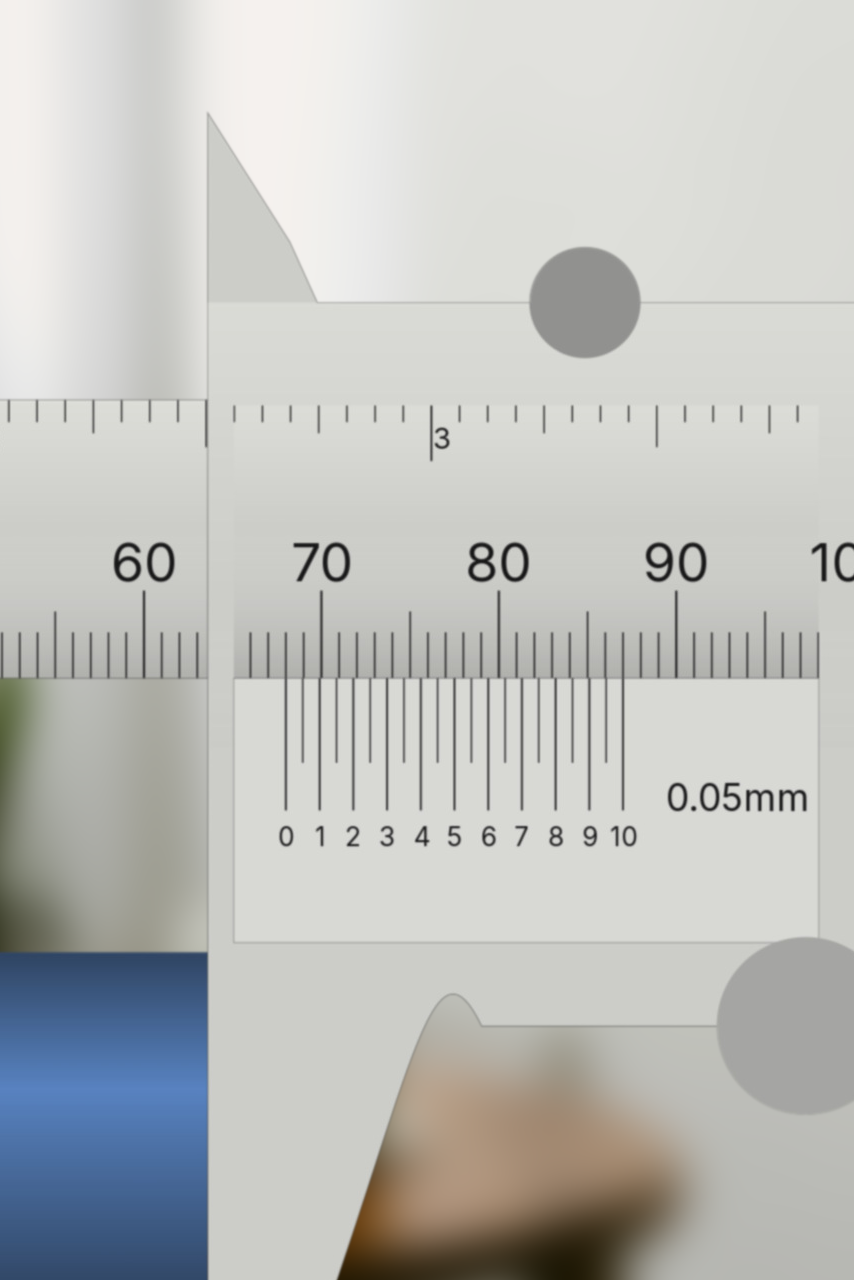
68.0
